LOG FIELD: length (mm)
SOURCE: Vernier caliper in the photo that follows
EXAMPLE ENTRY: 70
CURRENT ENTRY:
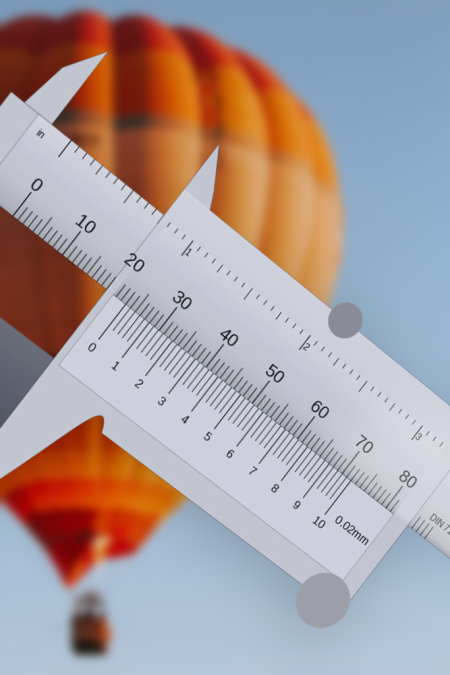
23.0
